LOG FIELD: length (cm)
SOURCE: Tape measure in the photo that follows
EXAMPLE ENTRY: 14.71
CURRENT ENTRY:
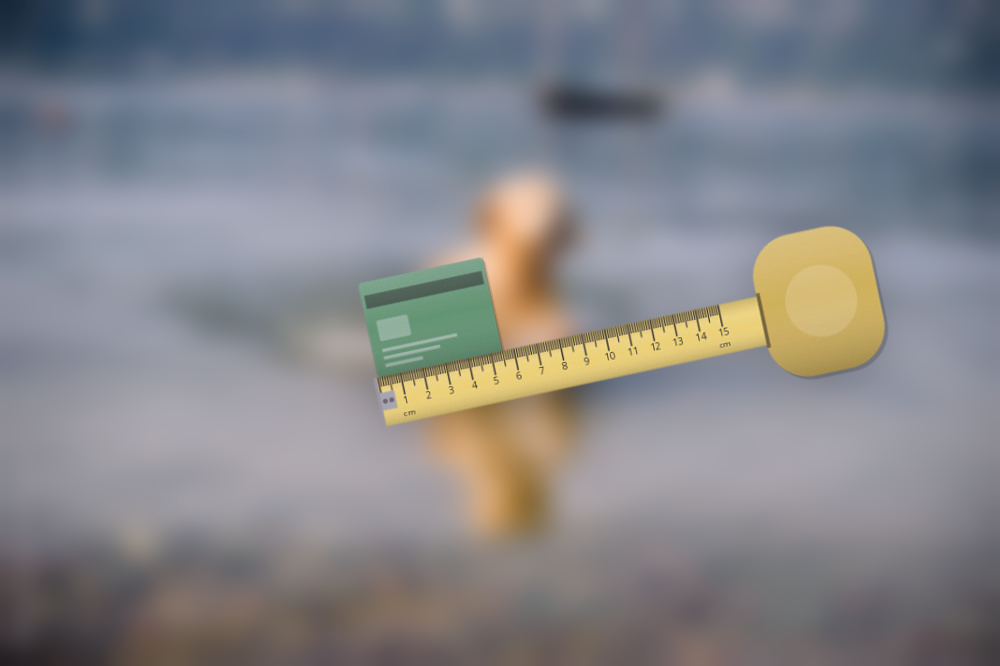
5.5
